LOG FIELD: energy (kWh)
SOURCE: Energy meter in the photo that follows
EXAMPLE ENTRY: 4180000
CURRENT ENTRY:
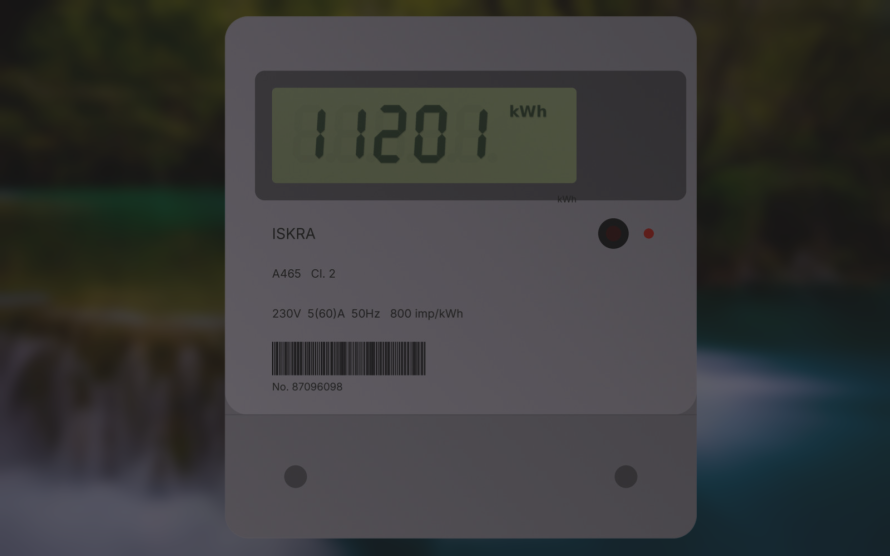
11201
